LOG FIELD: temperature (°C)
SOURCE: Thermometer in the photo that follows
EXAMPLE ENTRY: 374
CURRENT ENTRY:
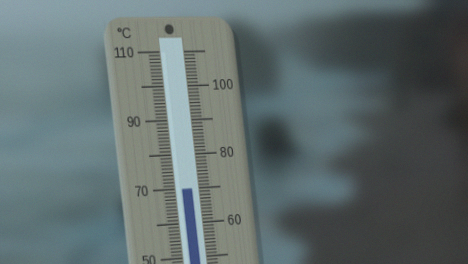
70
